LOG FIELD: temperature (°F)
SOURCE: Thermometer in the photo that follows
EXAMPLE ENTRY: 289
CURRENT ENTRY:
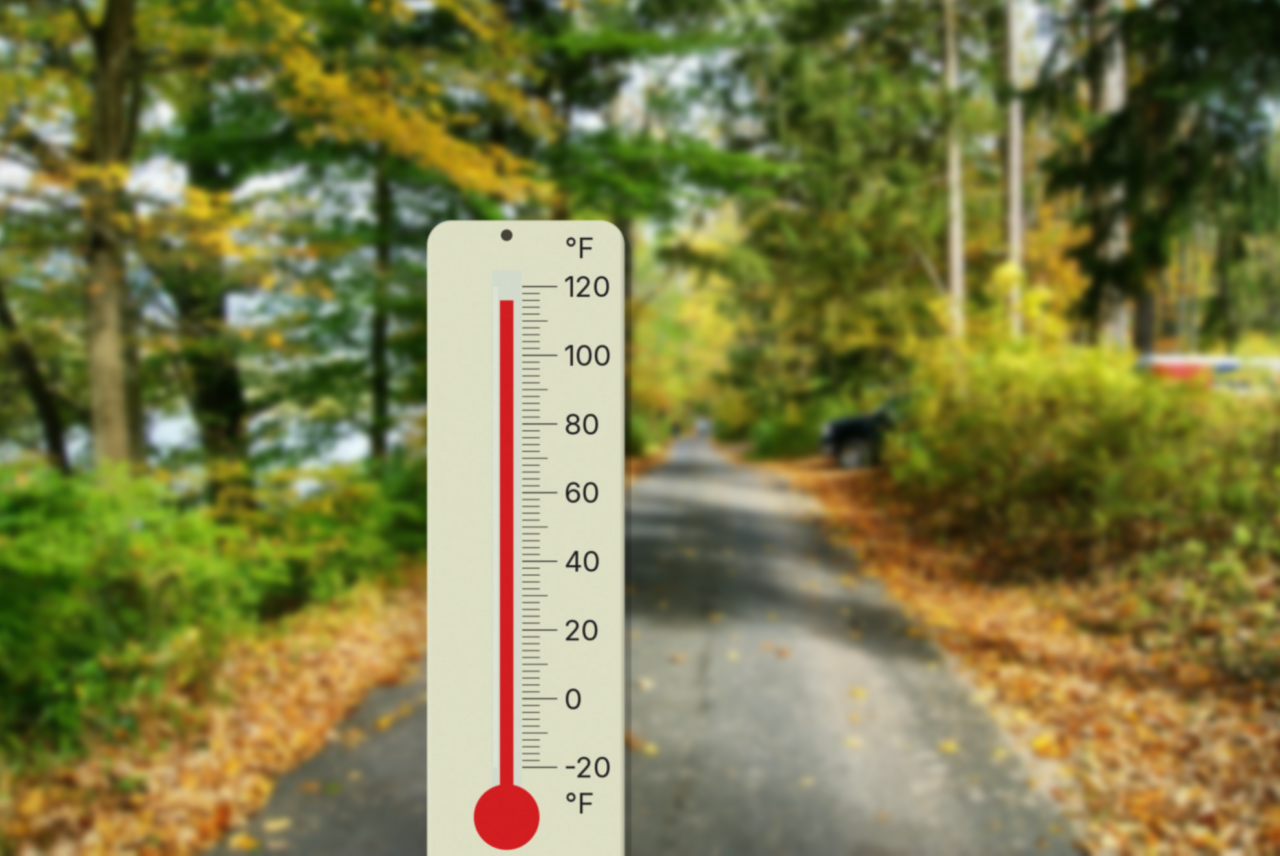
116
